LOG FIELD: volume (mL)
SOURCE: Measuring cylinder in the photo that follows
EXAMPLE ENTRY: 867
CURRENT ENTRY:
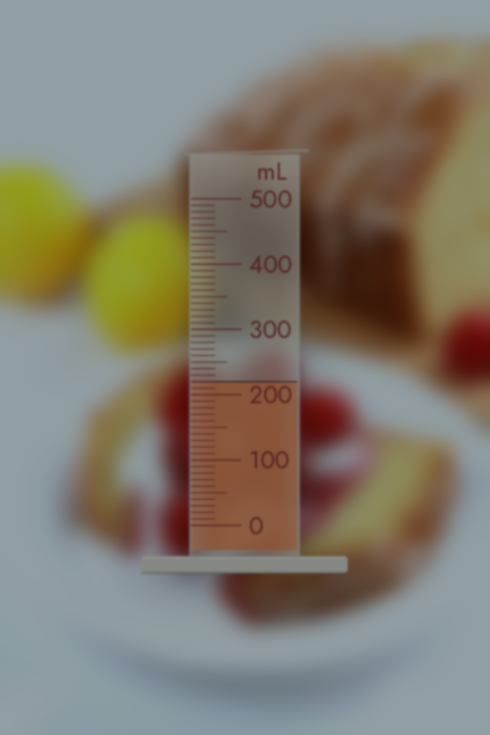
220
